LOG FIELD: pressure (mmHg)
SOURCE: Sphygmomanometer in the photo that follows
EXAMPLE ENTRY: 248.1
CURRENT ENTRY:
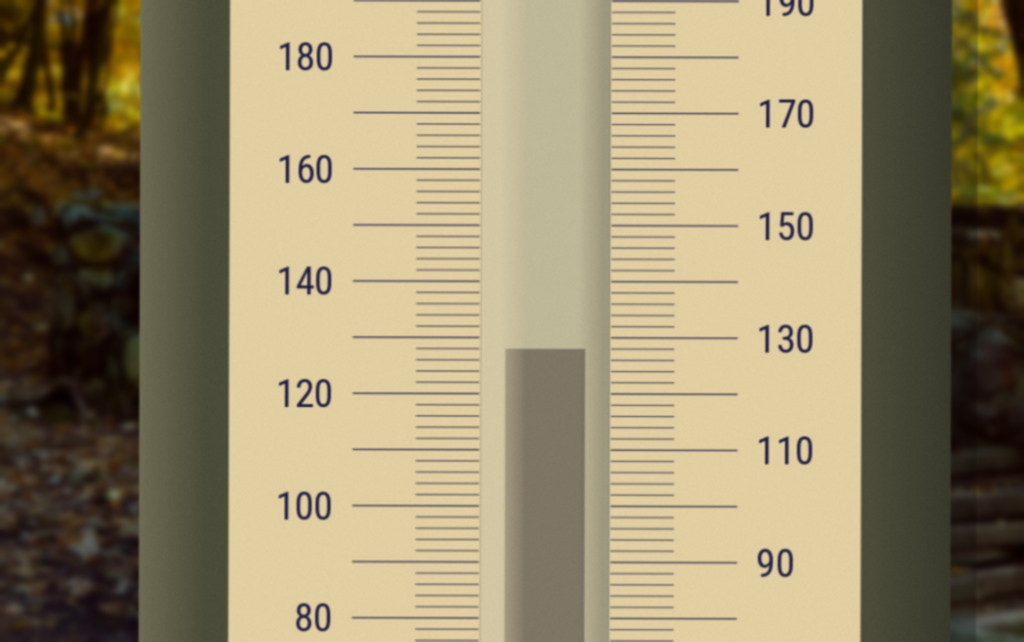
128
